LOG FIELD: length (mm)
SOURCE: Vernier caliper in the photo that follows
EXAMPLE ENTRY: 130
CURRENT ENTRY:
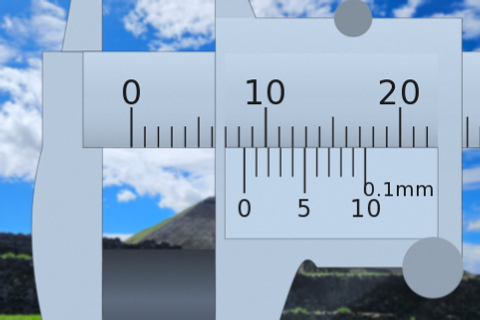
8.4
